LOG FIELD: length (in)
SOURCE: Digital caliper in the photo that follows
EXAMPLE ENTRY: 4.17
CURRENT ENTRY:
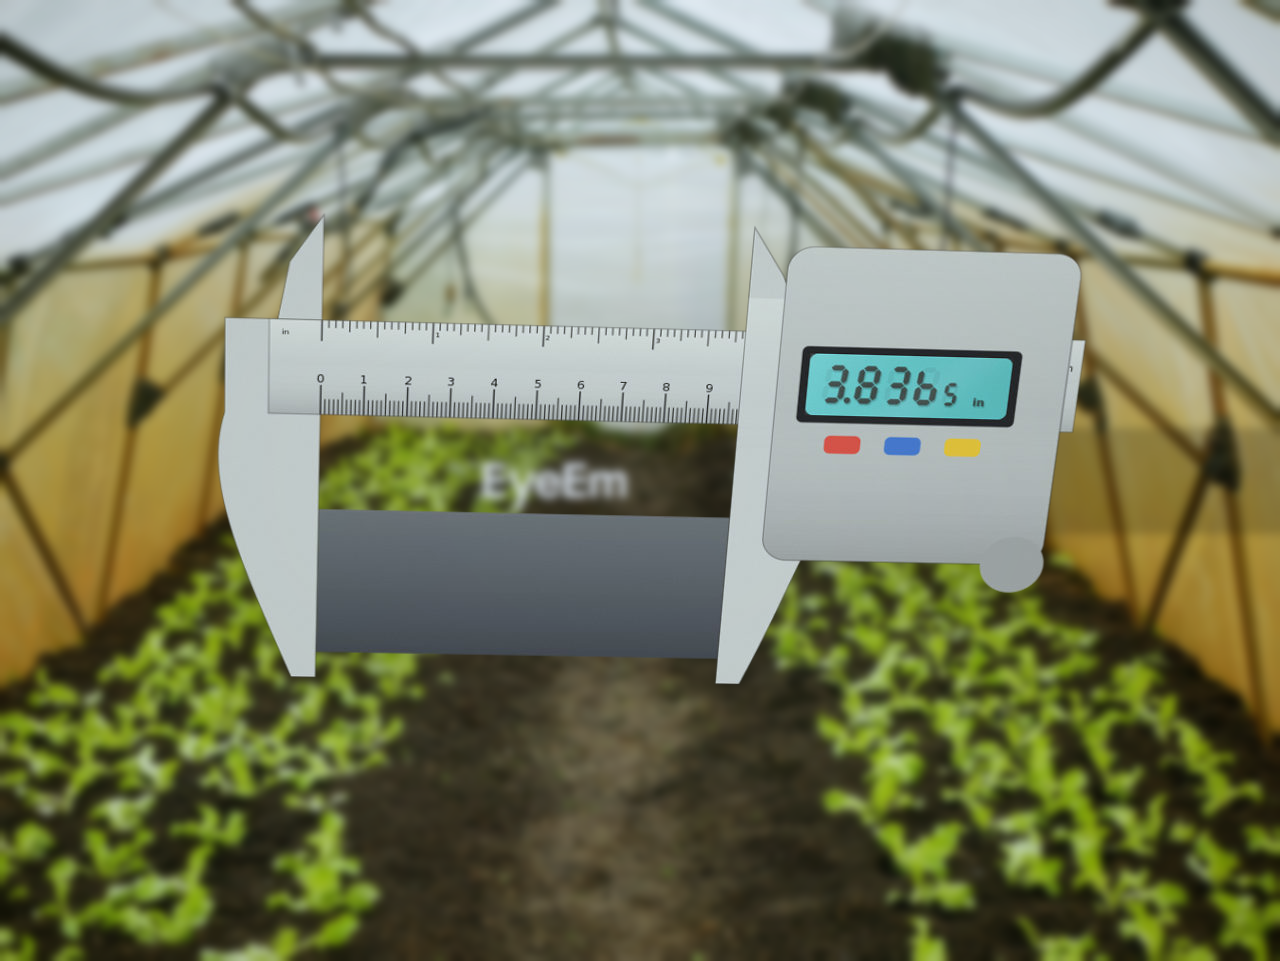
3.8365
